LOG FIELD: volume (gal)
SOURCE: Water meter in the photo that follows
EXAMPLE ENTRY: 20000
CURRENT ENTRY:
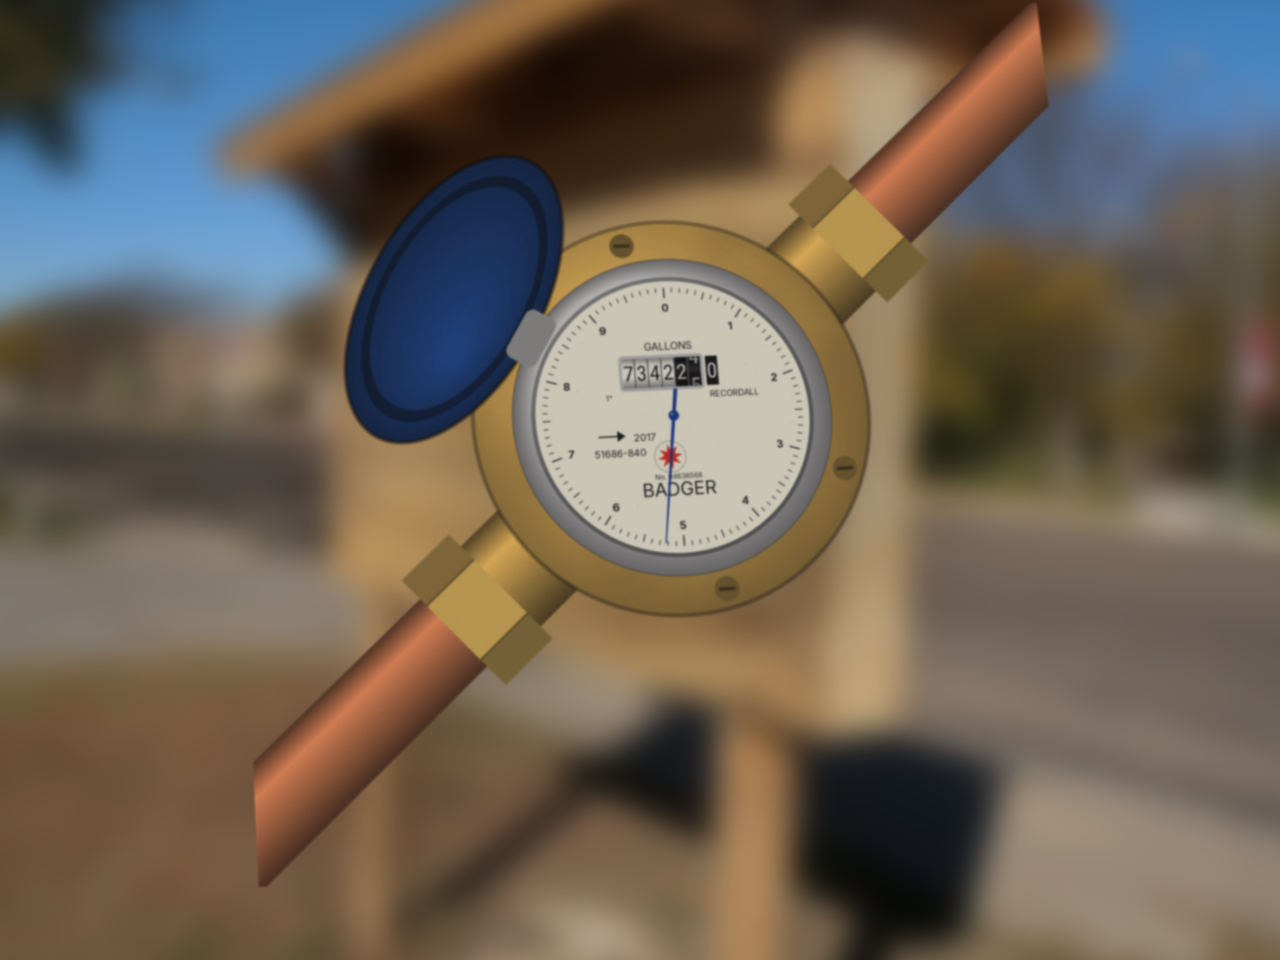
7342245.2
